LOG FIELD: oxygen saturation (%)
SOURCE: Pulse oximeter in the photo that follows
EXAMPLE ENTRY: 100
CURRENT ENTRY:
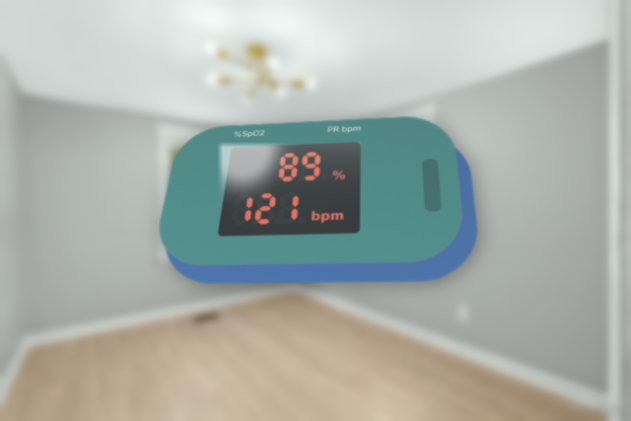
89
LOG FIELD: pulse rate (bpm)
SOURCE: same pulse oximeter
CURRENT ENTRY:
121
